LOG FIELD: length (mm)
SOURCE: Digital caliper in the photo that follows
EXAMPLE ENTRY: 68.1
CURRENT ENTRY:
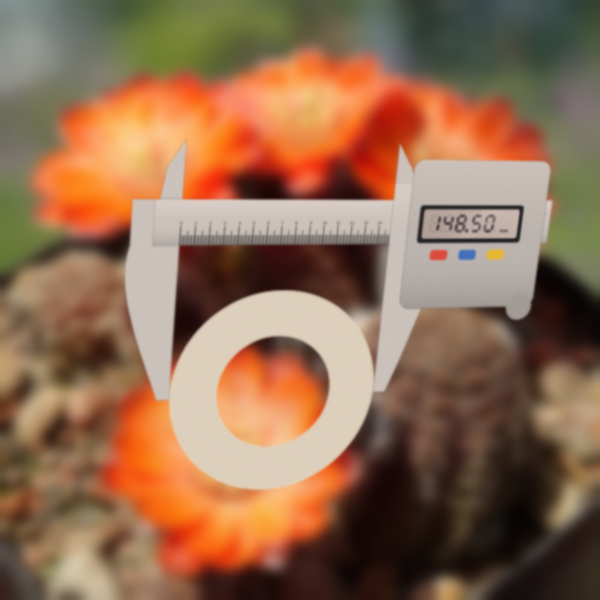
148.50
